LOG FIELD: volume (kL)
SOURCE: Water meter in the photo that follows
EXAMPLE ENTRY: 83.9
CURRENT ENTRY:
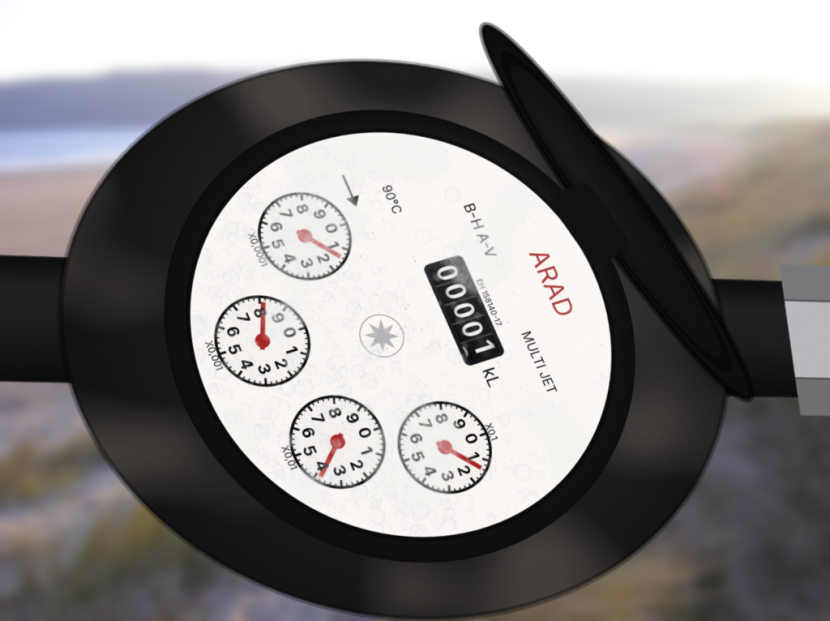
1.1381
